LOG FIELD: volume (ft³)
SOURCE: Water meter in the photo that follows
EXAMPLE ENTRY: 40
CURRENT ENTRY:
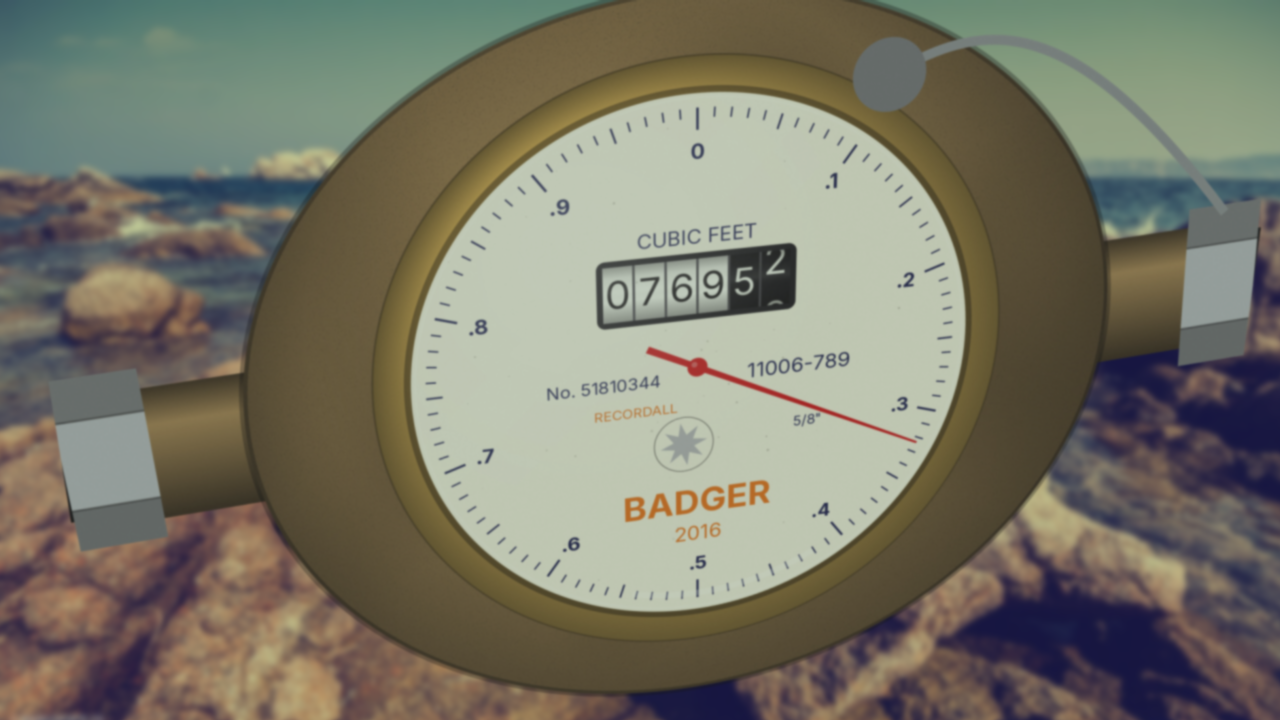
76952.32
